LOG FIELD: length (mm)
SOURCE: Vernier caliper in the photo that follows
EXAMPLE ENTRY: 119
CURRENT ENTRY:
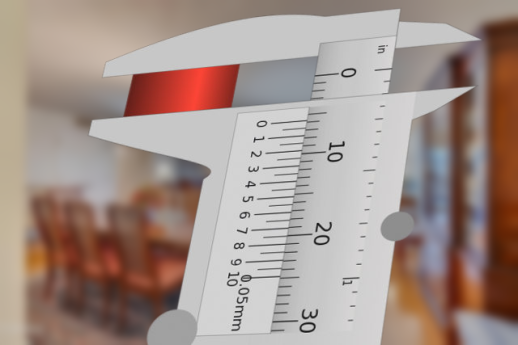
5.8
